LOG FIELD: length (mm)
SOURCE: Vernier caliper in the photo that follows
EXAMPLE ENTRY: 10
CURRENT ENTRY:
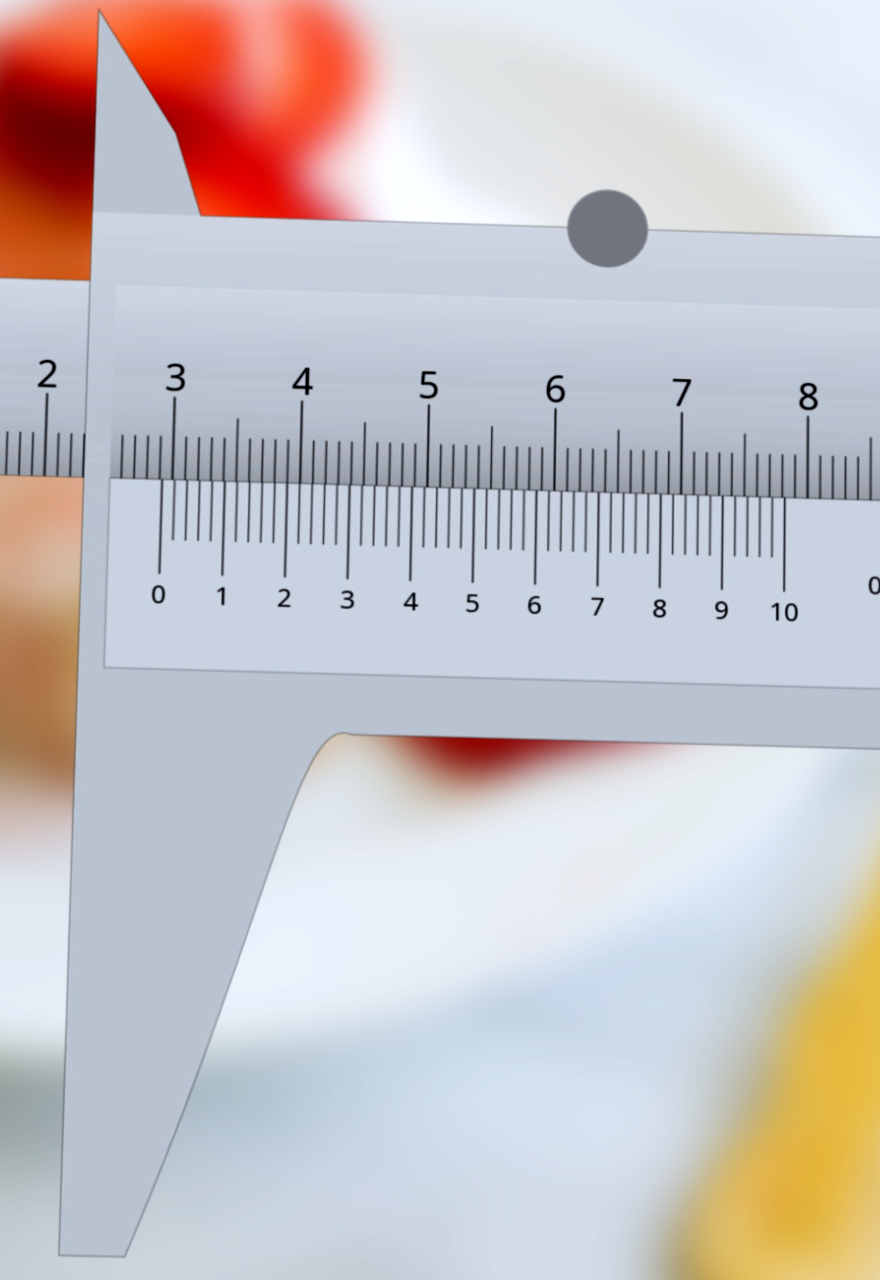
29.2
